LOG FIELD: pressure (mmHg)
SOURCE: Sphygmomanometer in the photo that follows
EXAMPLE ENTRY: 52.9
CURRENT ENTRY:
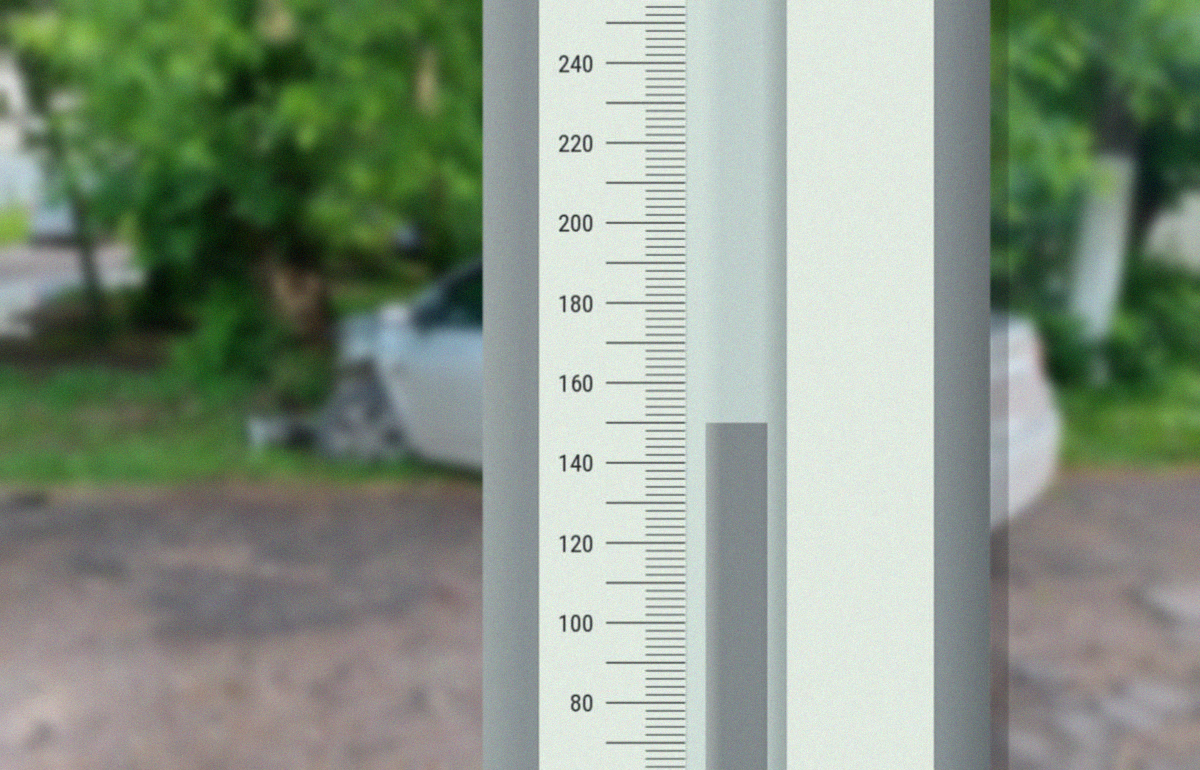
150
